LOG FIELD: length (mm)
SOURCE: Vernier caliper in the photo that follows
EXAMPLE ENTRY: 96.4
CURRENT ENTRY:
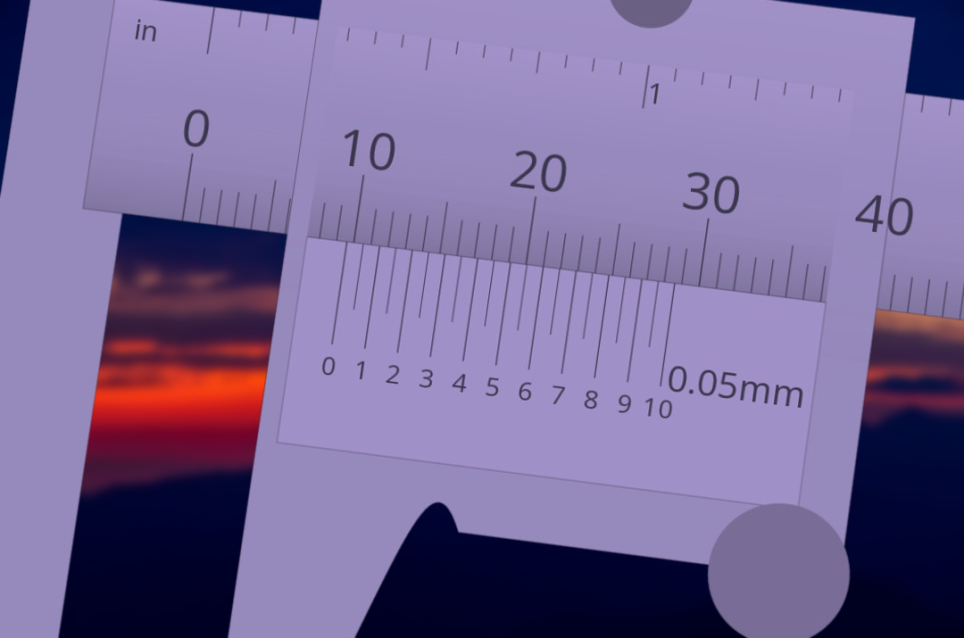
9.6
